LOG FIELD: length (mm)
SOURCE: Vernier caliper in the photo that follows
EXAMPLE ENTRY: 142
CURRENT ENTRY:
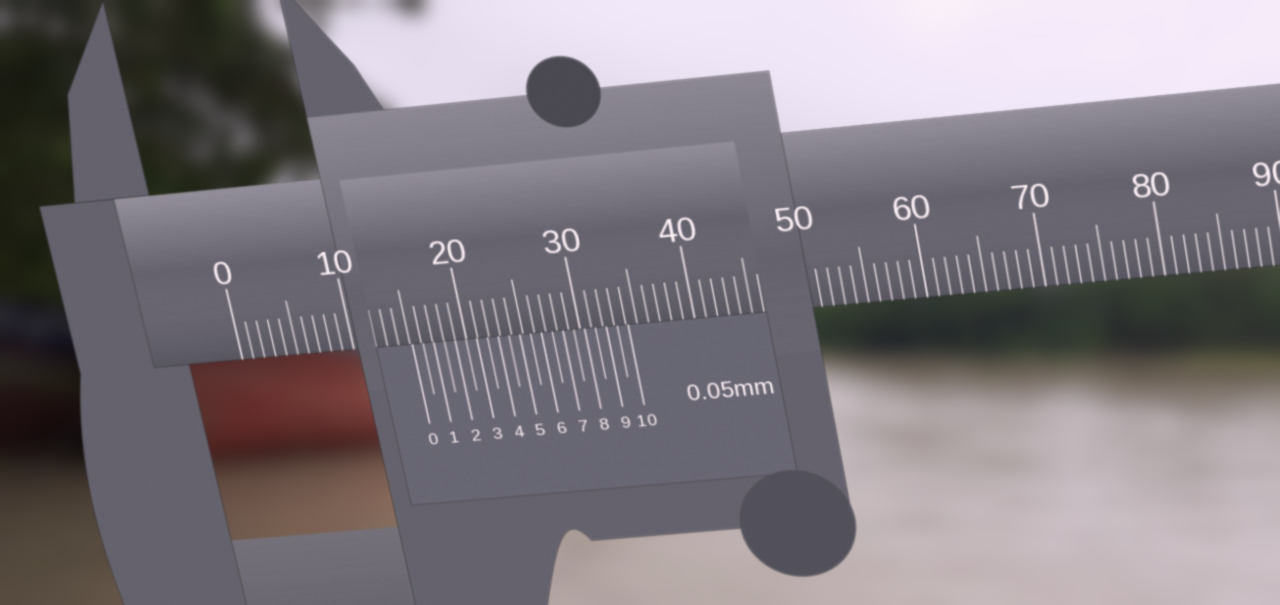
15.2
